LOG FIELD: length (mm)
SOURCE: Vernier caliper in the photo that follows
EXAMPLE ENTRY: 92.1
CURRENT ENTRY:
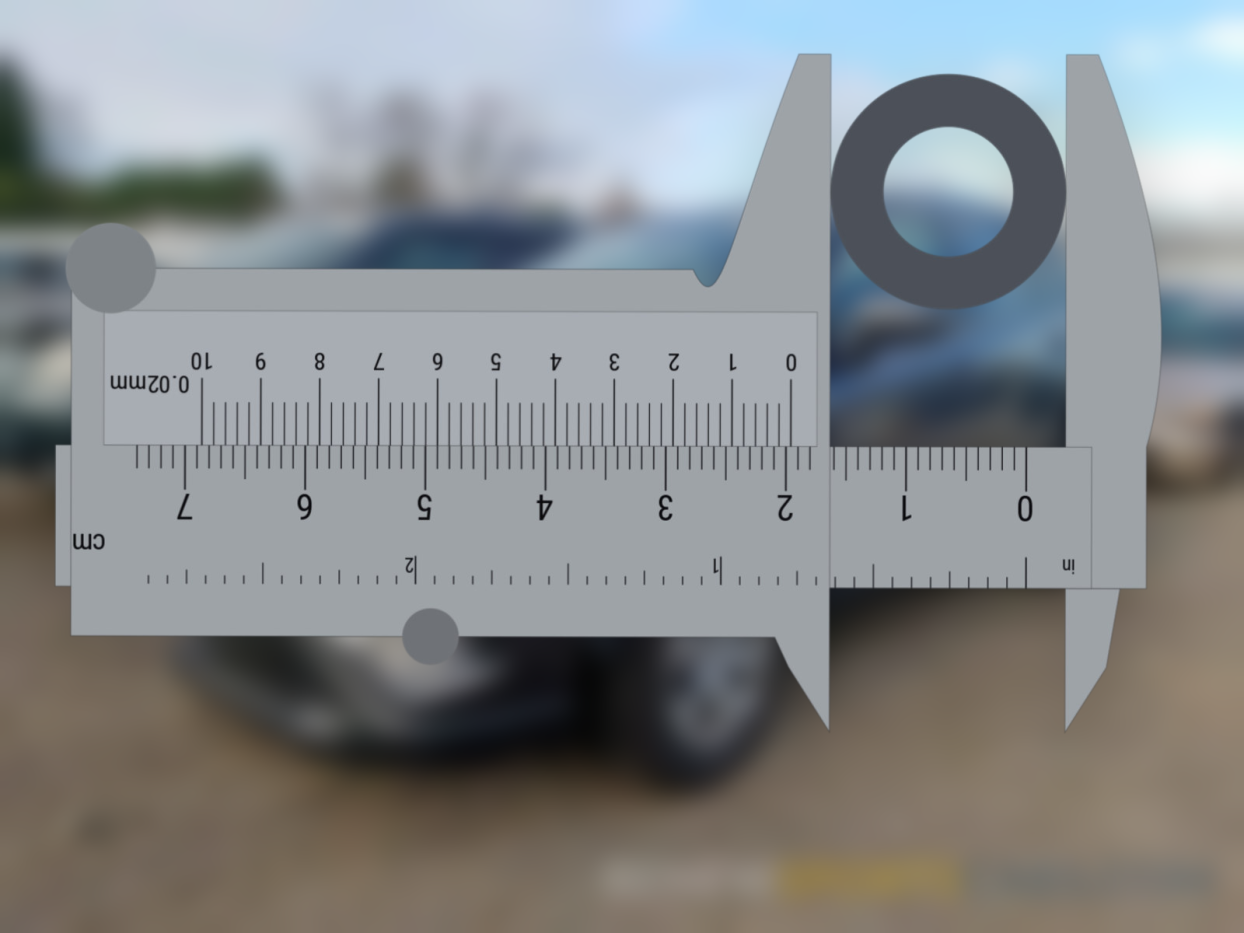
19.6
